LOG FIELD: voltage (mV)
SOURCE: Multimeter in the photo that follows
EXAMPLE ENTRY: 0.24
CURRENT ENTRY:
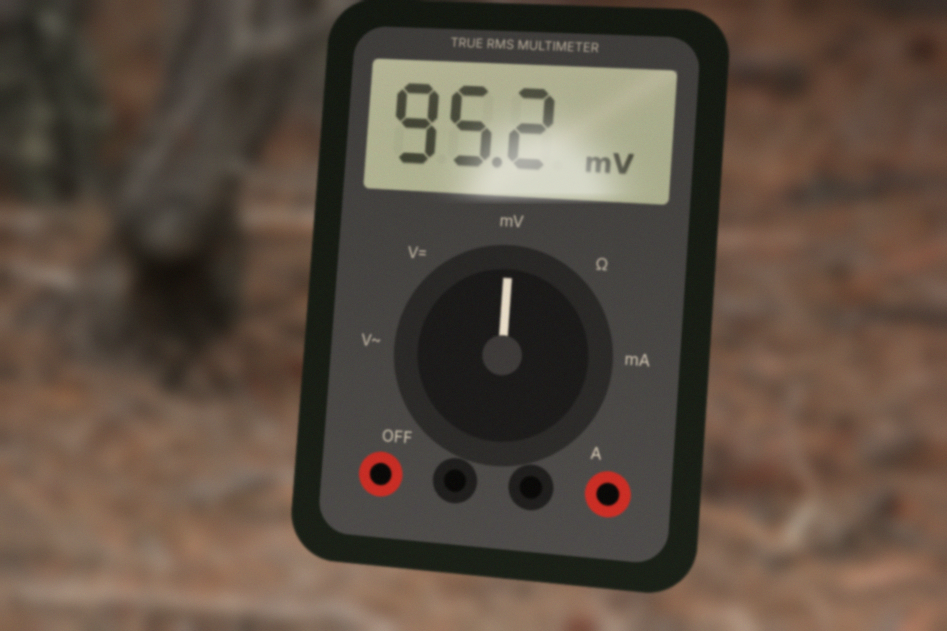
95.2
